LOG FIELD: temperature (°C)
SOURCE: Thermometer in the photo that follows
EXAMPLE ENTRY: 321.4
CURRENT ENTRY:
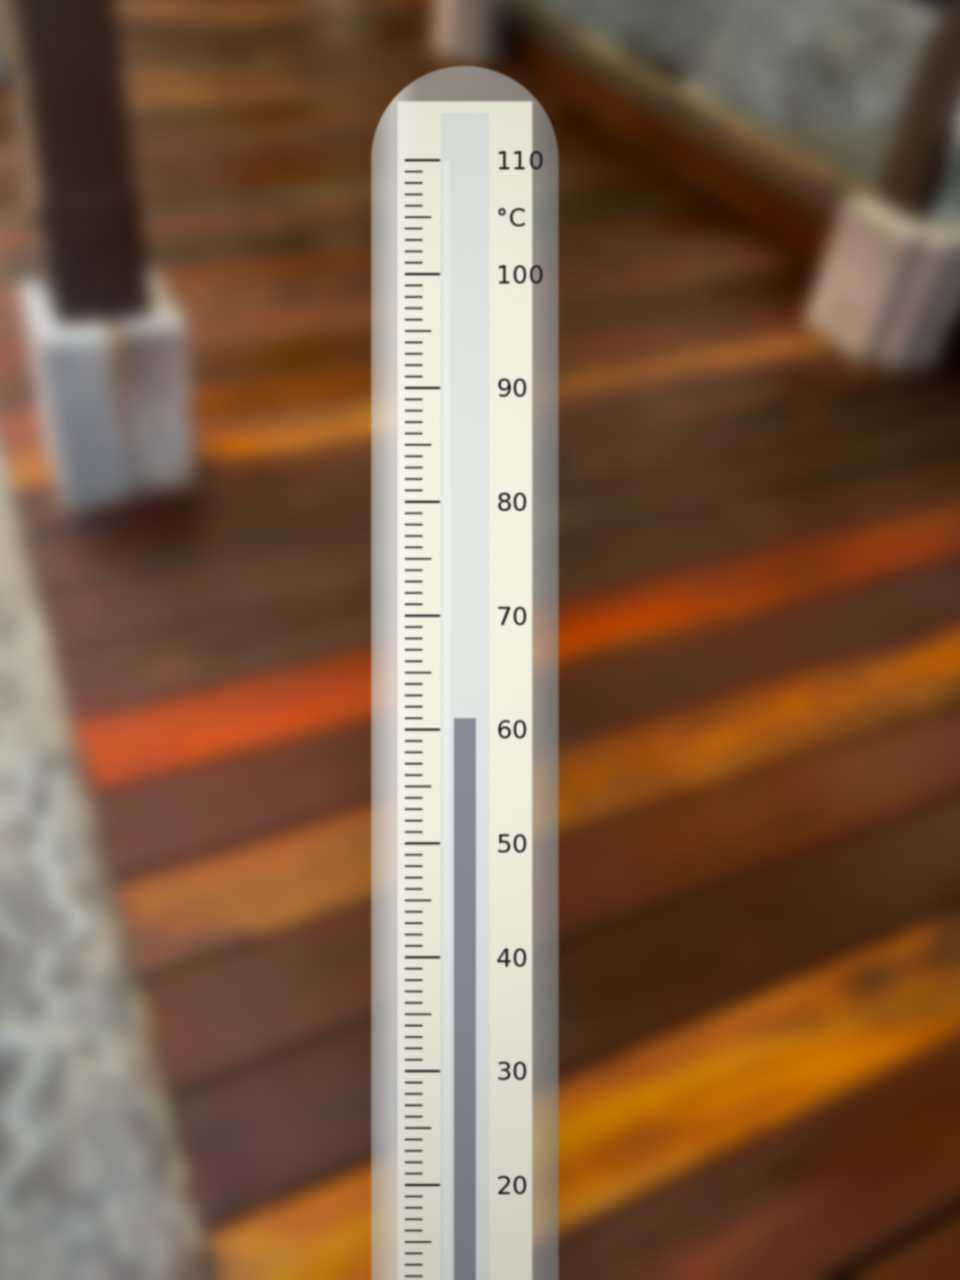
61
